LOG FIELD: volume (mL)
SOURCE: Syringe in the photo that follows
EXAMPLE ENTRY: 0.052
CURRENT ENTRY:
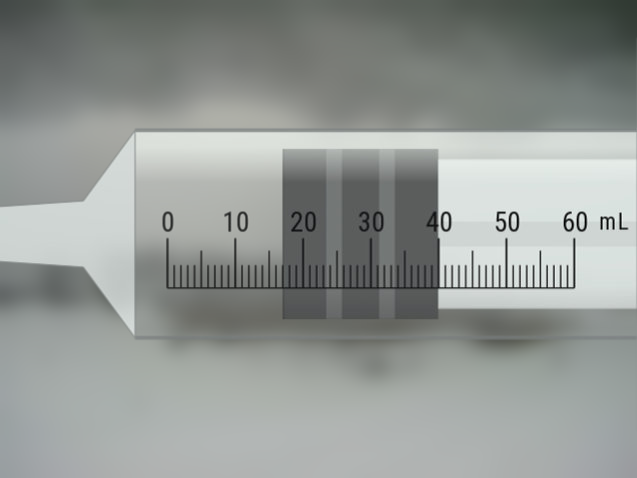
17
